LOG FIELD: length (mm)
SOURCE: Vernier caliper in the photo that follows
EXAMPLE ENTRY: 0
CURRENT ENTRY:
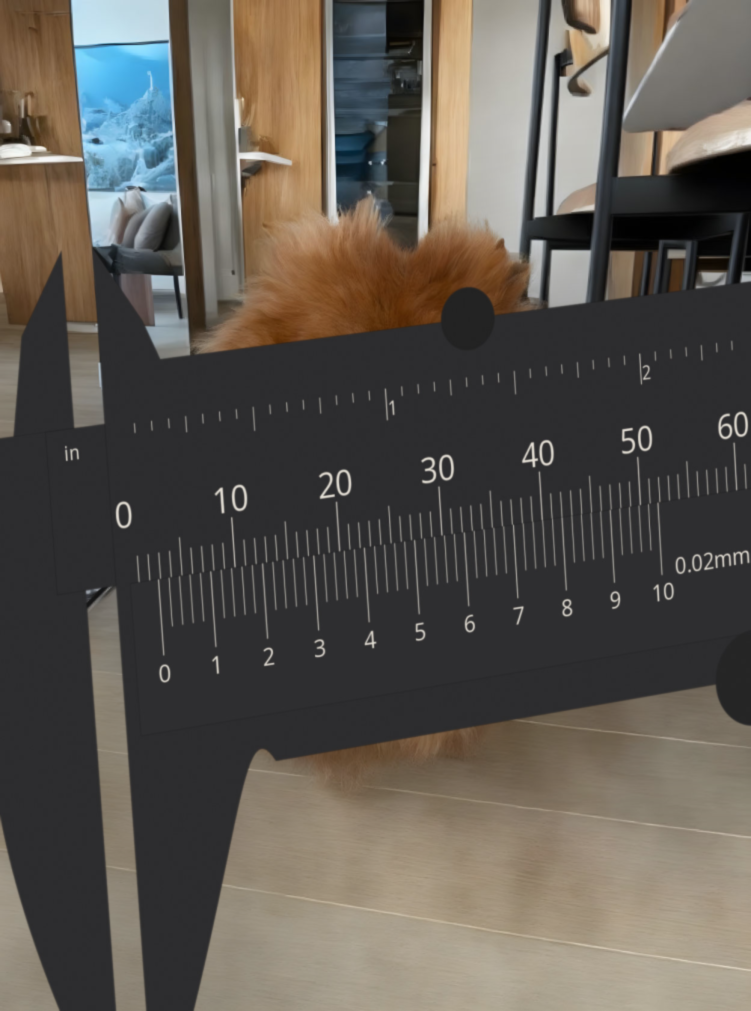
2.8
